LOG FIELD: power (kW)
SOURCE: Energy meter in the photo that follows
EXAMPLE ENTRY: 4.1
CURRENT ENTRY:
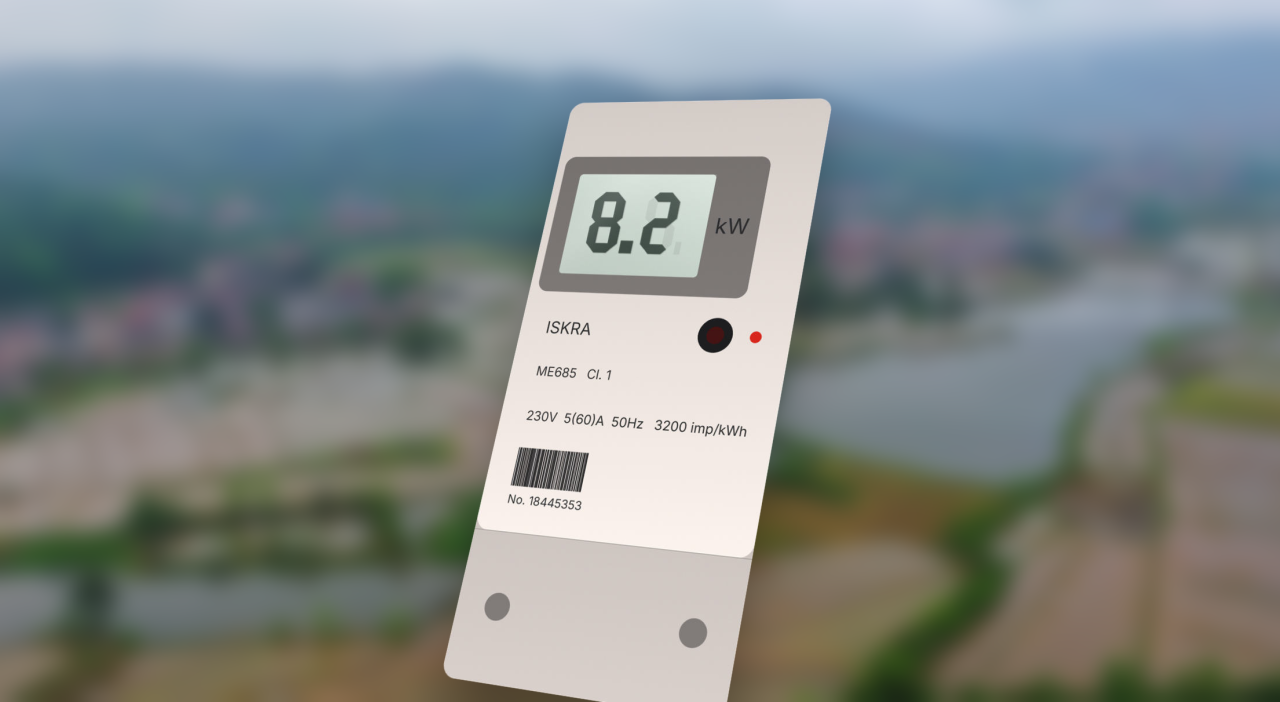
8.2
